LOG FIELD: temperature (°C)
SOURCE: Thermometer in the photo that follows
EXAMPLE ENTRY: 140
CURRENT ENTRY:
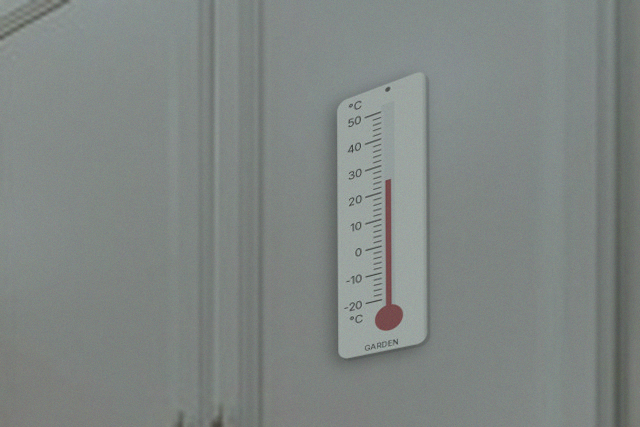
24
